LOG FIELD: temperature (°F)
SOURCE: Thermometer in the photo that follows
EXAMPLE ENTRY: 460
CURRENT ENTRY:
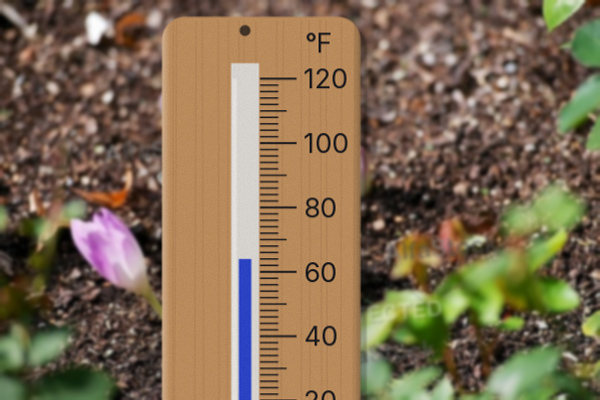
64
